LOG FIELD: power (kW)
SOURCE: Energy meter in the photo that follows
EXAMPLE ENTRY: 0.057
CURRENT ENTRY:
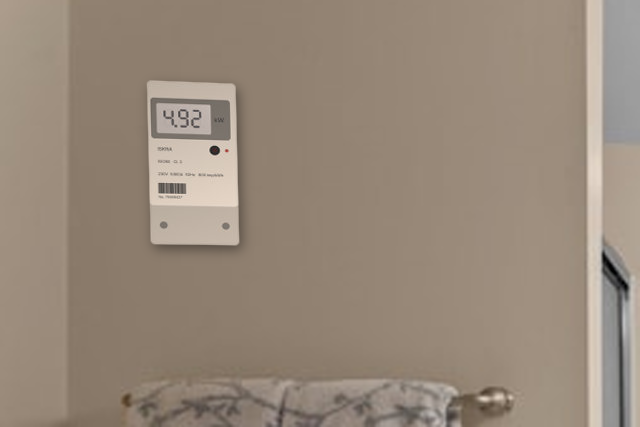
4.92
